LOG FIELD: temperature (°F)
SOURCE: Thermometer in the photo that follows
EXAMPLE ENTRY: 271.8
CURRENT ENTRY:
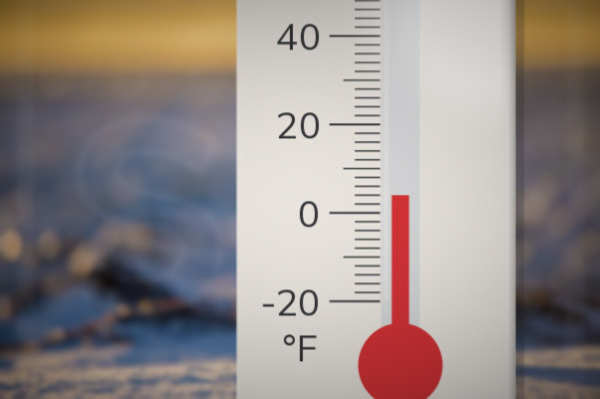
4
